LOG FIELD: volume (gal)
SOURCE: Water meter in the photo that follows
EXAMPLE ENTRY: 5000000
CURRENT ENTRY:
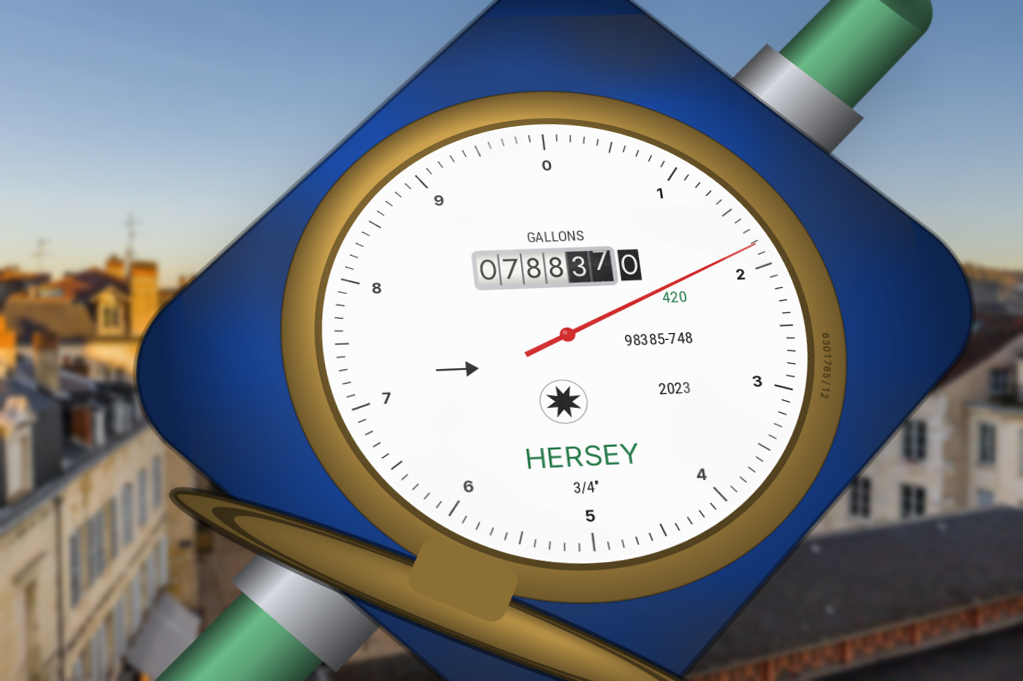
788371.8
